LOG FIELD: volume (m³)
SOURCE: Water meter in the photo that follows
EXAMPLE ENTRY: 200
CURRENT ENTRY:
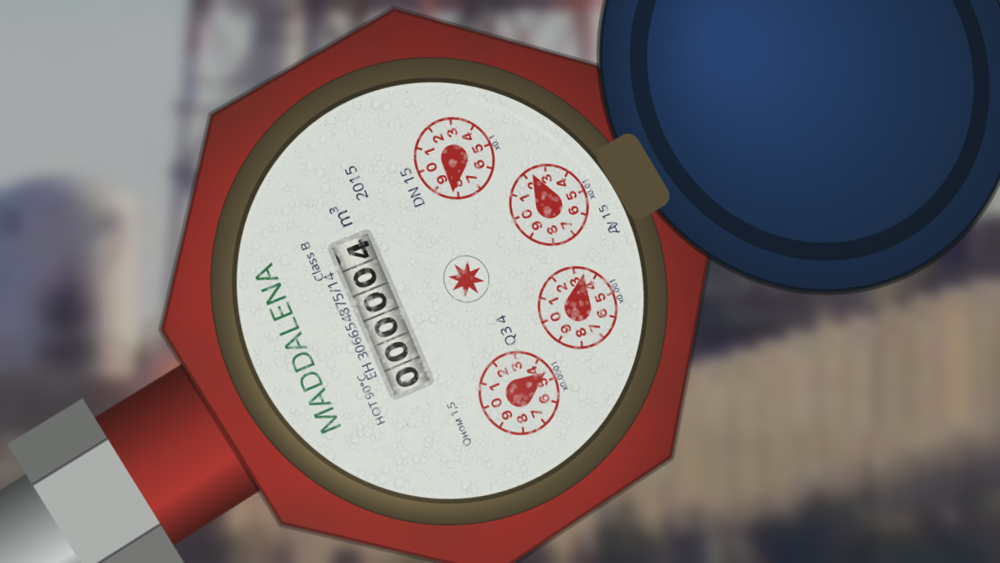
3.8234
